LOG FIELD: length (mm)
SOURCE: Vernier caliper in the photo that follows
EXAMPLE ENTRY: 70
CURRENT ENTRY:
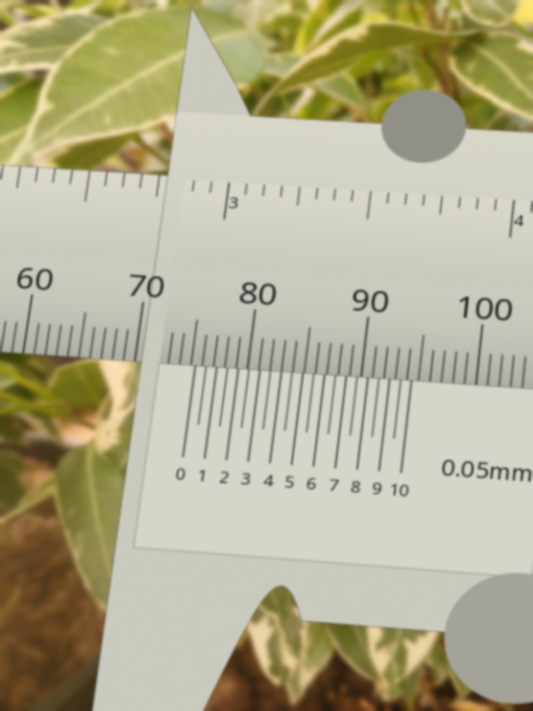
75.4
